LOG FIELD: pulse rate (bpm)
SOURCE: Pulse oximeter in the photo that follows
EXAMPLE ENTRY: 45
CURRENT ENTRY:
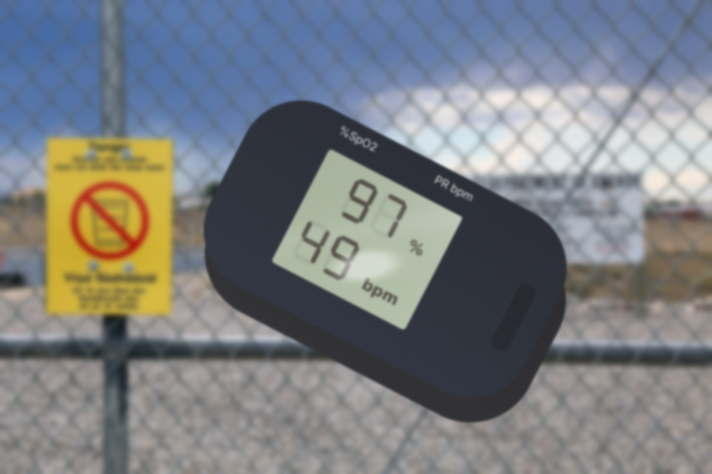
49
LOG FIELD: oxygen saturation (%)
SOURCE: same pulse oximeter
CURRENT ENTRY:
97
